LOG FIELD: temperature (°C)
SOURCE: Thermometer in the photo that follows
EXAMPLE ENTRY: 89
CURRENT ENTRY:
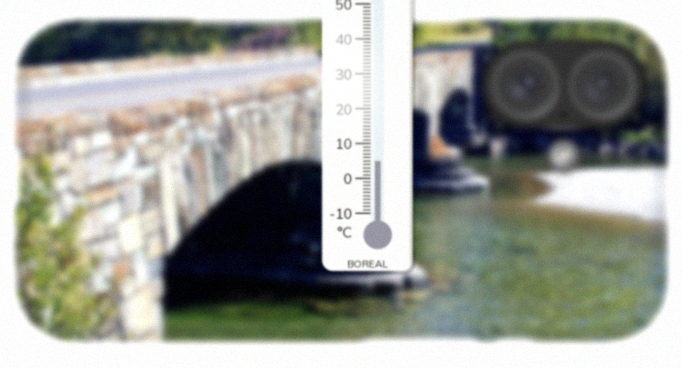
5
